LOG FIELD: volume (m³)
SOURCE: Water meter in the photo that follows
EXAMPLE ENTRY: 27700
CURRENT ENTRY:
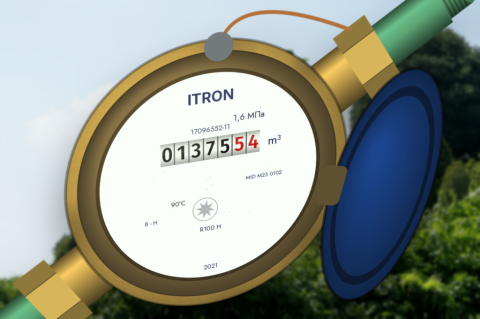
1375.54
